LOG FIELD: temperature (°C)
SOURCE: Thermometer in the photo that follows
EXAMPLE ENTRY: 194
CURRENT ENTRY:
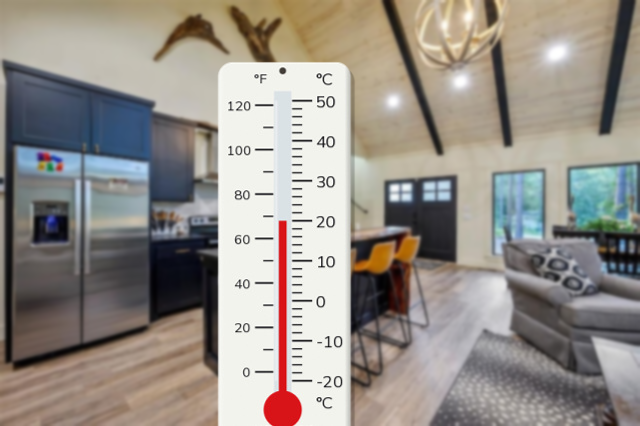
20
